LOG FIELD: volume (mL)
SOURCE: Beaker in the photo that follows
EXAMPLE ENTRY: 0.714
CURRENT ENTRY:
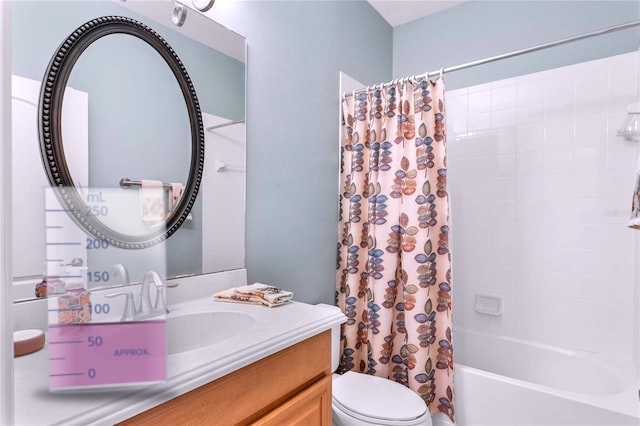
75
